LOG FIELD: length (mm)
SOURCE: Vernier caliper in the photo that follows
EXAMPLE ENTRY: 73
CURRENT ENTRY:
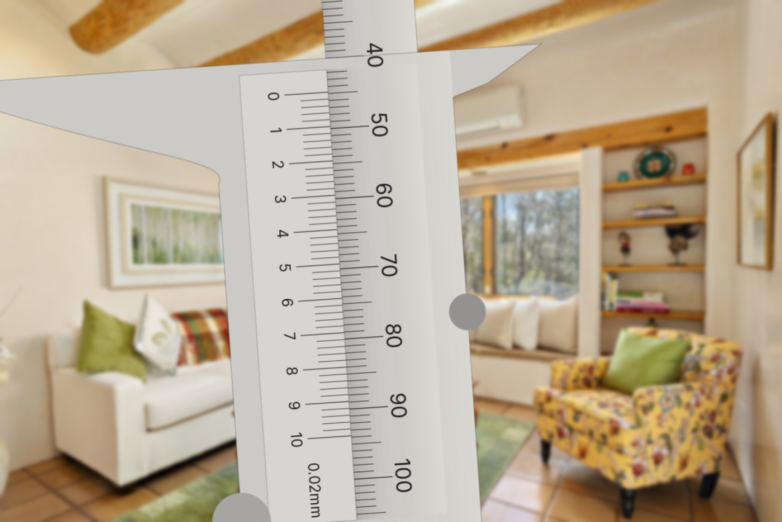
44.8
